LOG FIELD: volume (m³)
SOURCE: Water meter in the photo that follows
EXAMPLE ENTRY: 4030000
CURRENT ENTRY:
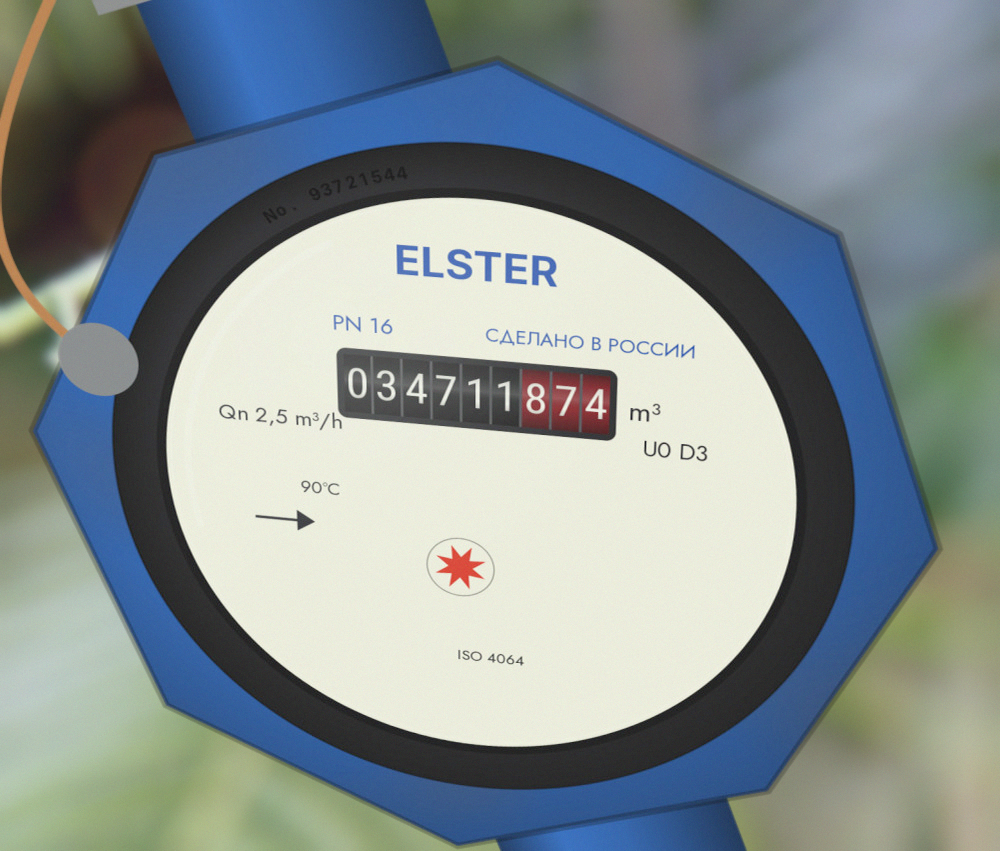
34711.874
